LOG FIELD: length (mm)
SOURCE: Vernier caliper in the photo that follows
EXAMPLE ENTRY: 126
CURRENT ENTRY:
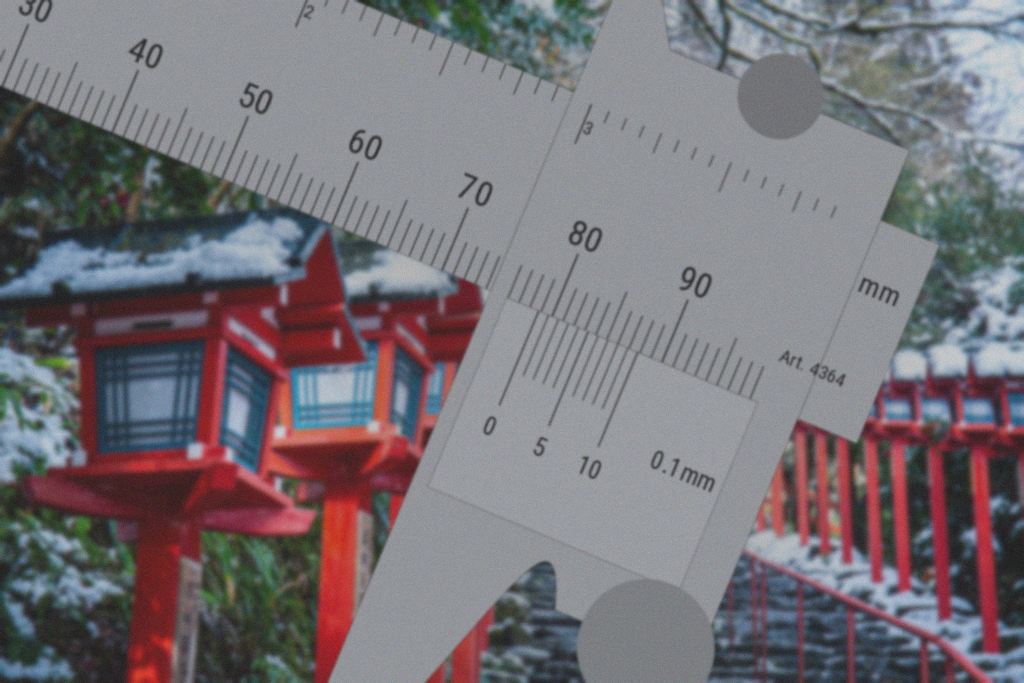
78.8
